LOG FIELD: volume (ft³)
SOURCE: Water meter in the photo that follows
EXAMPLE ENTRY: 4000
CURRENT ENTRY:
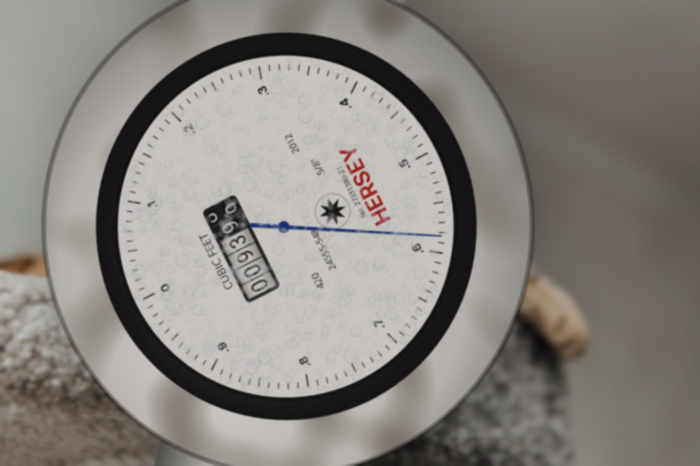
9398.58
